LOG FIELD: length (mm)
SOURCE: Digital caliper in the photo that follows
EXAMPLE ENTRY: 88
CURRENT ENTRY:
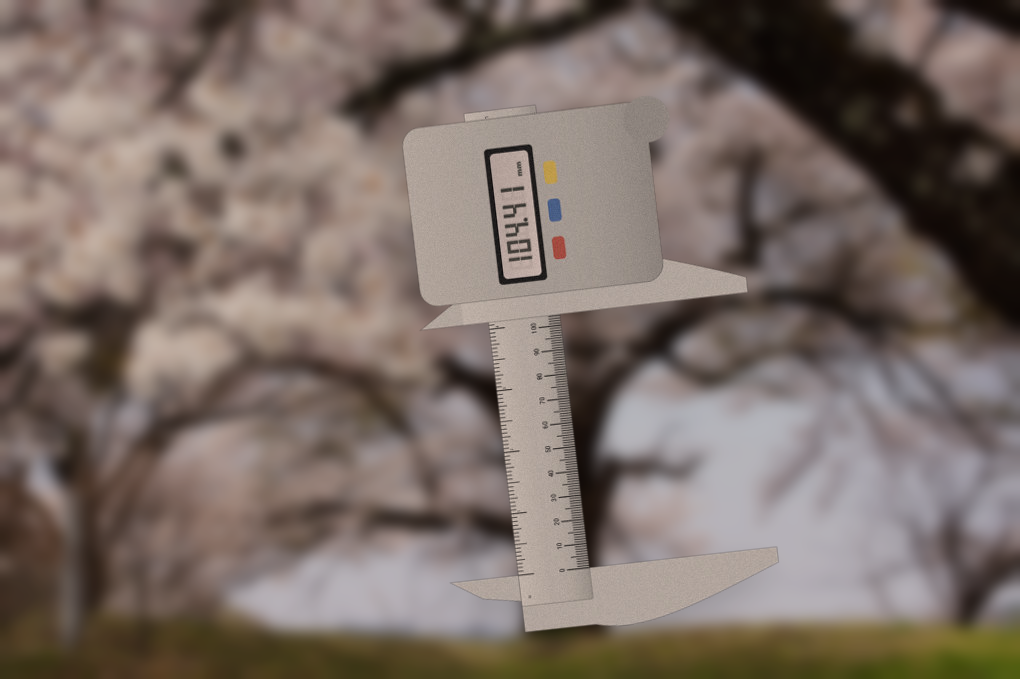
104.41
